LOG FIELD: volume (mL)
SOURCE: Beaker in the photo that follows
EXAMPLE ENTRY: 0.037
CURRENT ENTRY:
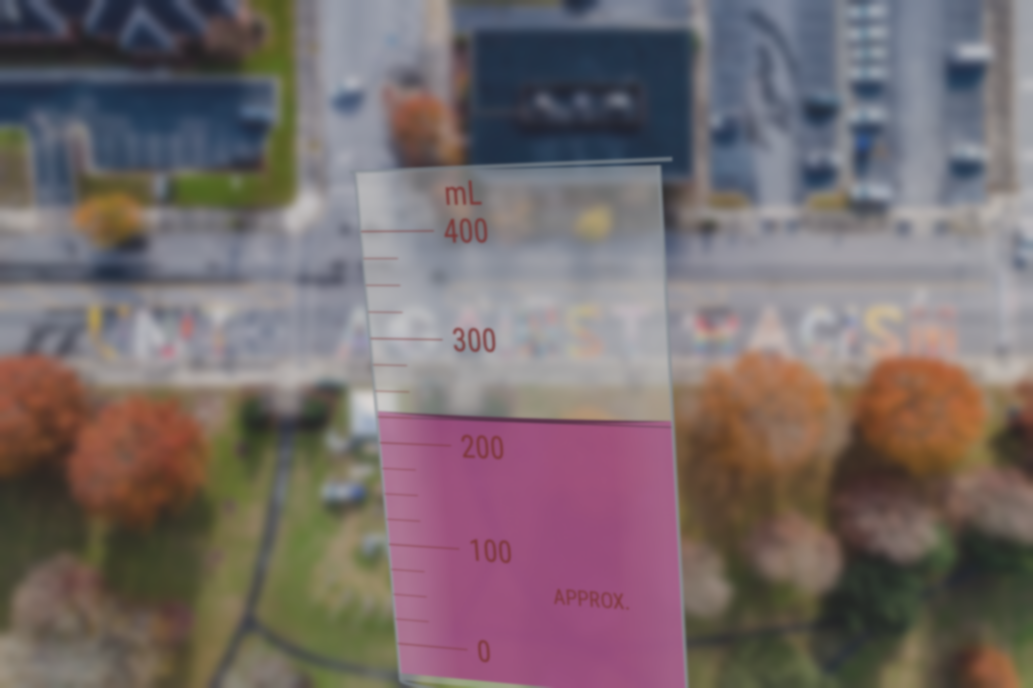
225
